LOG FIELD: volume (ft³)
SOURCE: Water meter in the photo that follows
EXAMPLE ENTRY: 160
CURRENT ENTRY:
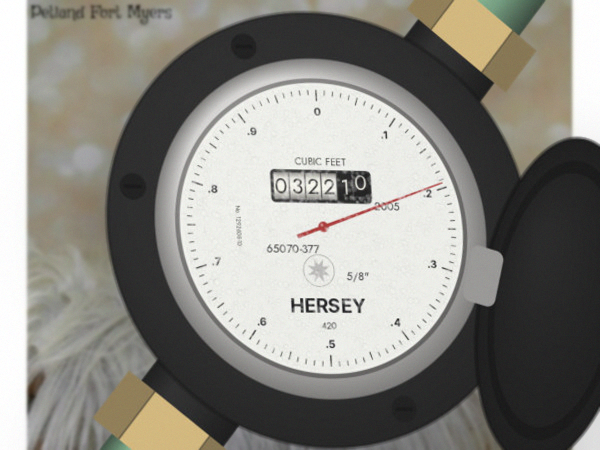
32210.19
